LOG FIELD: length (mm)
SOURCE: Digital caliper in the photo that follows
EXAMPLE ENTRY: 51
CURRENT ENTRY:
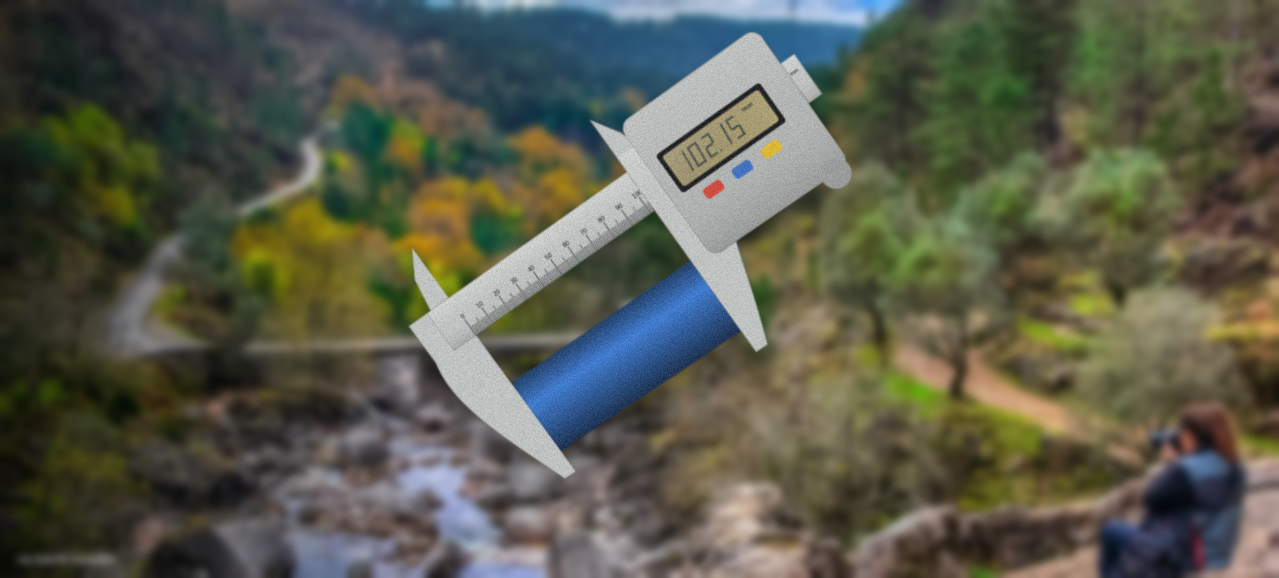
102.15
